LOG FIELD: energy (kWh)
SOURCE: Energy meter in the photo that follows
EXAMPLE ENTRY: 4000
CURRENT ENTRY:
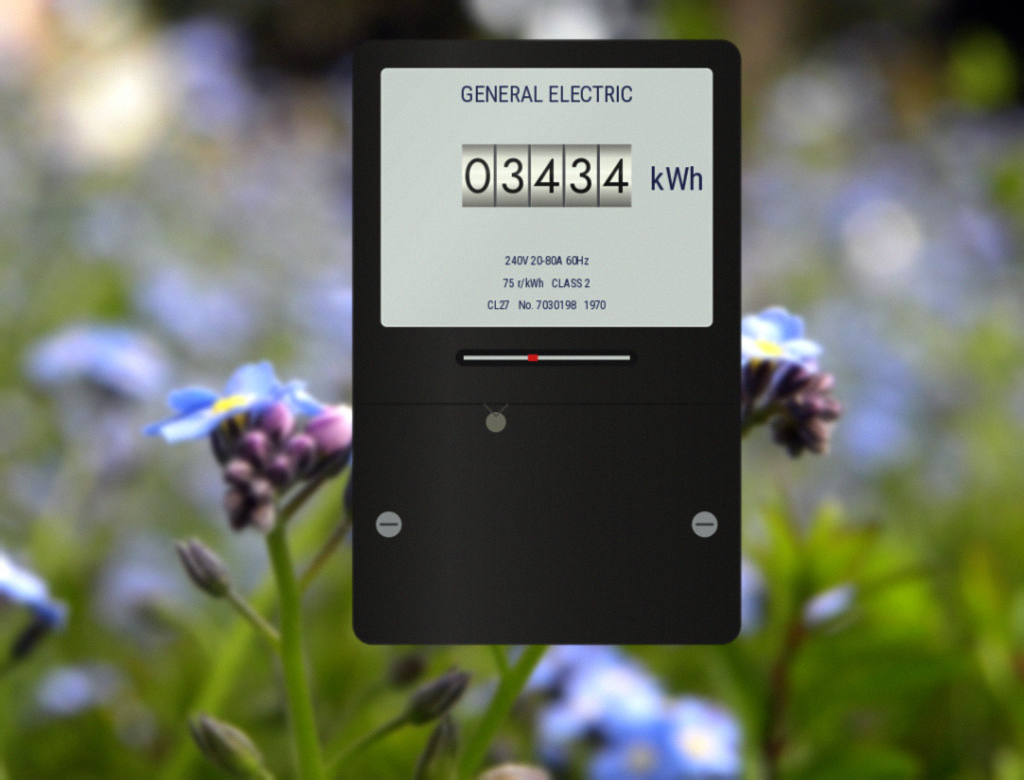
3434
